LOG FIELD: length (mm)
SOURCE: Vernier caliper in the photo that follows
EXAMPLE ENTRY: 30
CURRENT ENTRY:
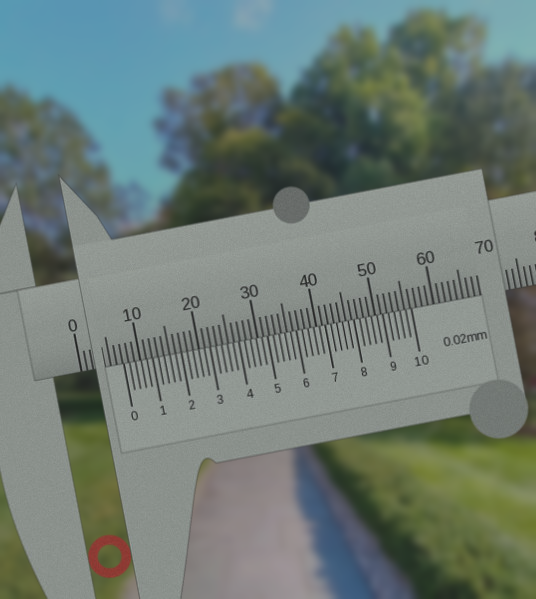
7.2
